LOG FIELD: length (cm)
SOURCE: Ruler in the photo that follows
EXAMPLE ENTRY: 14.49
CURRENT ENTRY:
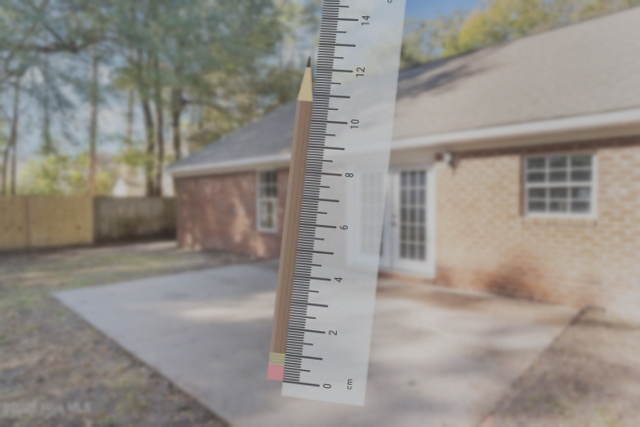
12.5
